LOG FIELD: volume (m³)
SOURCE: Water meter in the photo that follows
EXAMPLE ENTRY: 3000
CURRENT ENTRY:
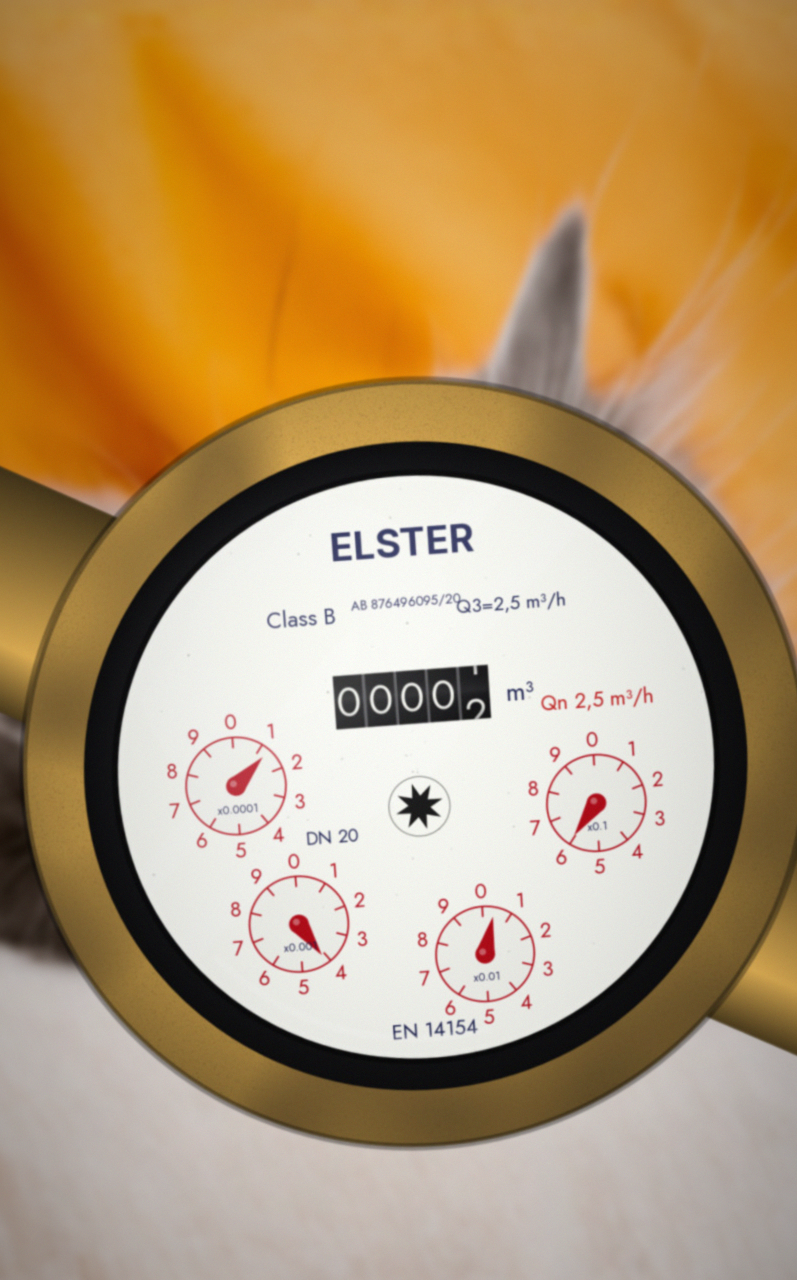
1.6041
